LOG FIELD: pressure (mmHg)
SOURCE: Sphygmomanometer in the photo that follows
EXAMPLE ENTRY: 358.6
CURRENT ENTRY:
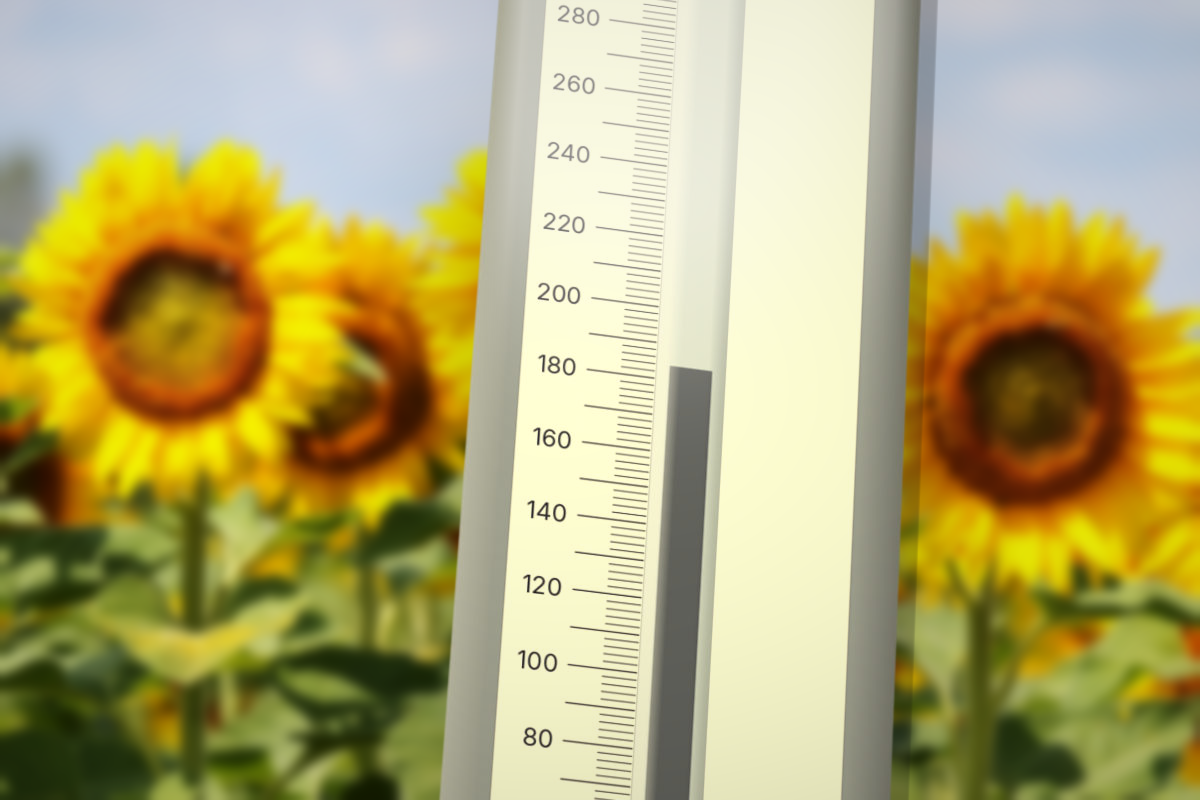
184
